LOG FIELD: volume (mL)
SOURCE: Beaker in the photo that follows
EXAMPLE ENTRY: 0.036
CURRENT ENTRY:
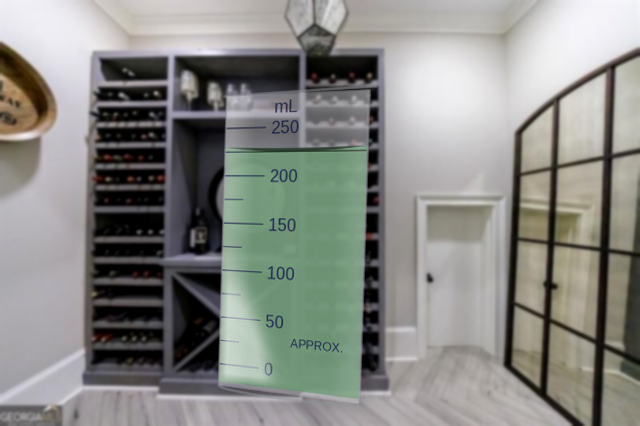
225
